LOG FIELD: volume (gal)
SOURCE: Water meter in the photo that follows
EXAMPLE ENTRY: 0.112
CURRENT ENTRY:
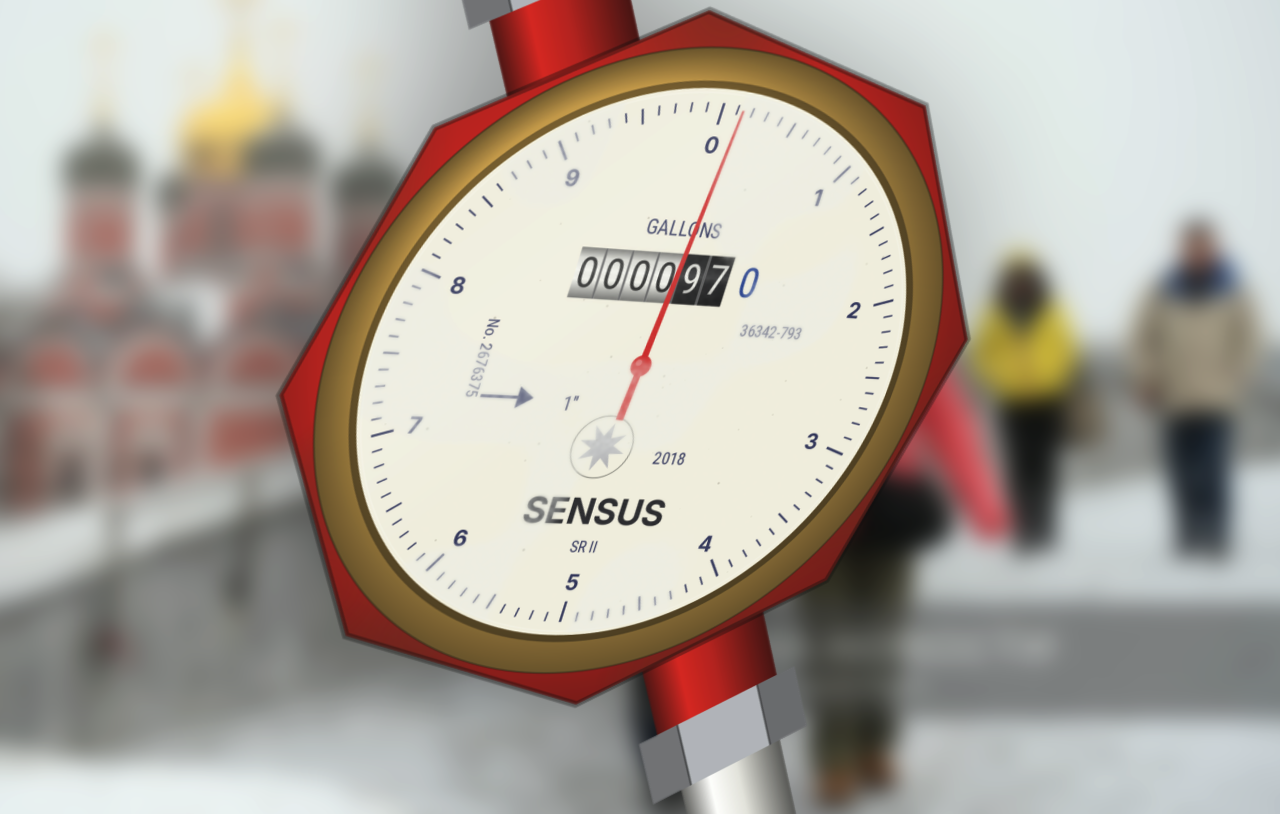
970.1
